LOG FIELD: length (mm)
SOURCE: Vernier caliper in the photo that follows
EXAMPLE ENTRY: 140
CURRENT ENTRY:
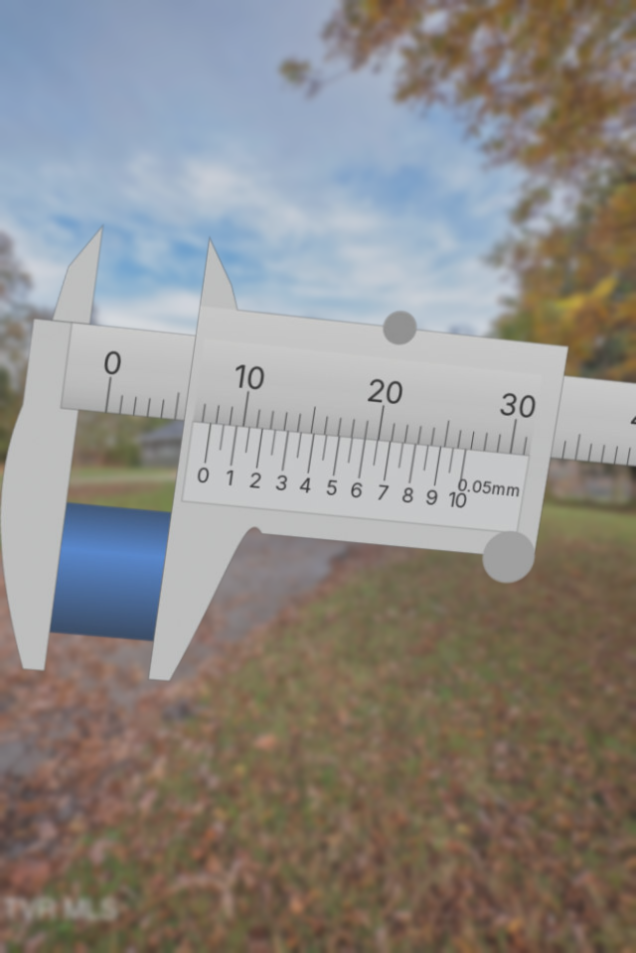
7.6
